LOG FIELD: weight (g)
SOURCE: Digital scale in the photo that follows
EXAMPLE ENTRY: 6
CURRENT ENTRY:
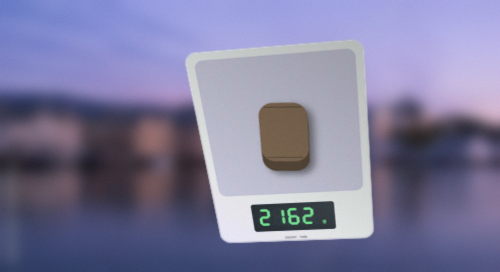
2162
